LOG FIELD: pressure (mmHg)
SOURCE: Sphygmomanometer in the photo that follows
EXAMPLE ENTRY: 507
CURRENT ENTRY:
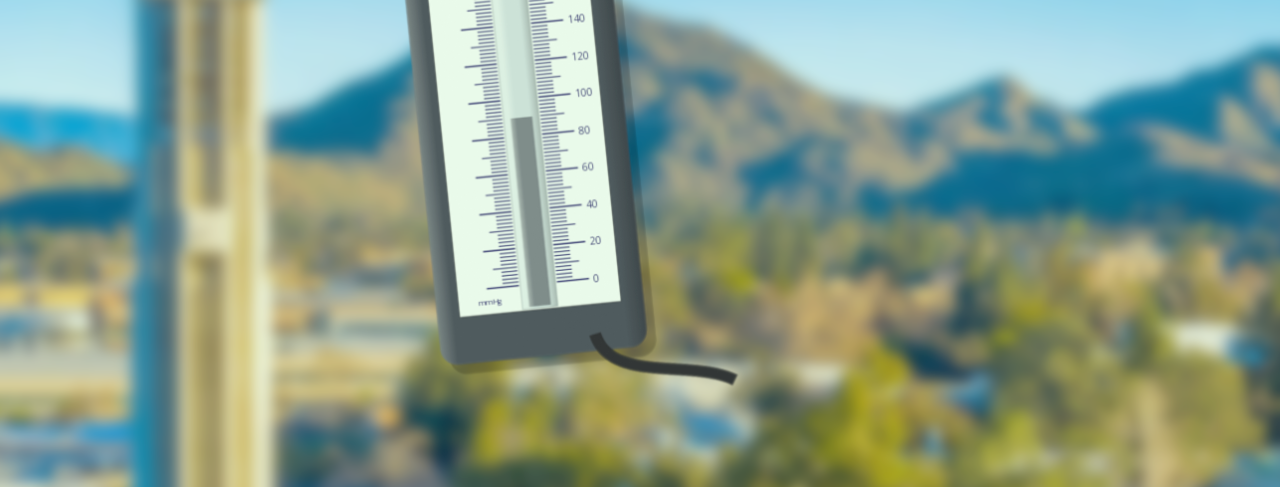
90
